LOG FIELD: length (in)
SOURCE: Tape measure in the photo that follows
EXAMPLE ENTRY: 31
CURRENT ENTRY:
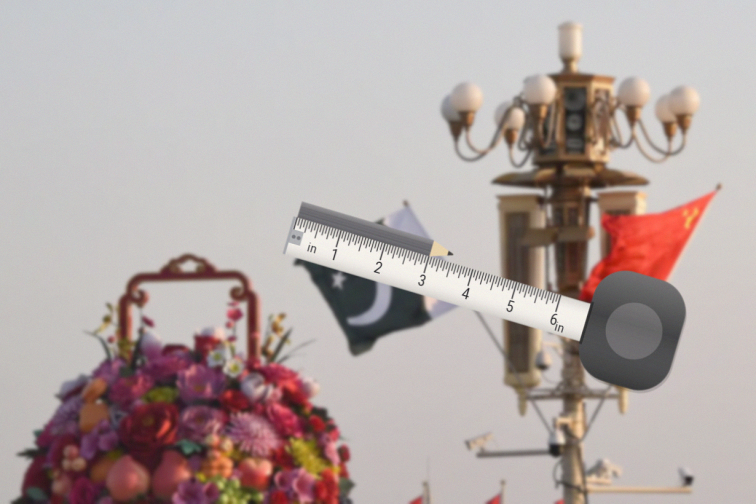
3.5
